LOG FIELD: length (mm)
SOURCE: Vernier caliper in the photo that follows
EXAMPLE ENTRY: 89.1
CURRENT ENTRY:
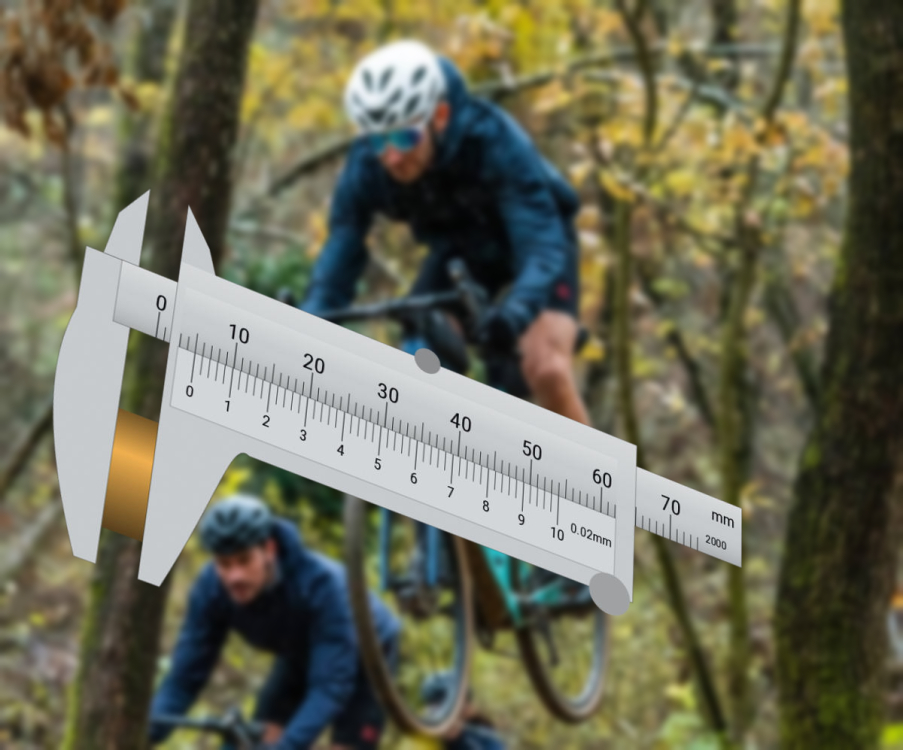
5.0
